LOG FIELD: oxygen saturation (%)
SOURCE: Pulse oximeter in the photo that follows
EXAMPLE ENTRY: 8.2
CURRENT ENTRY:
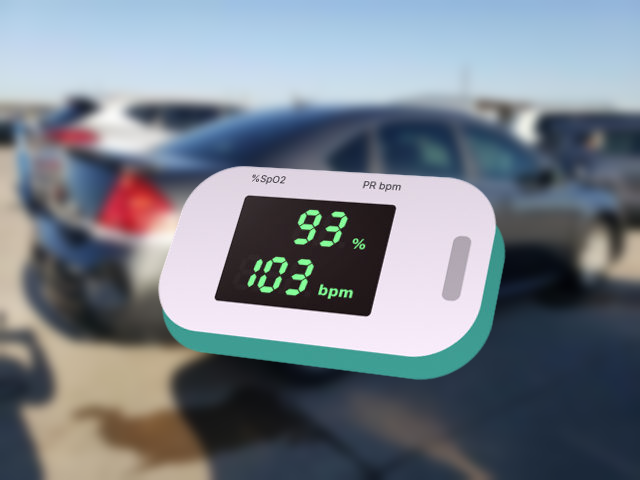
93
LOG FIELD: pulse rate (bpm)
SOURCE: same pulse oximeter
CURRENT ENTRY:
103
